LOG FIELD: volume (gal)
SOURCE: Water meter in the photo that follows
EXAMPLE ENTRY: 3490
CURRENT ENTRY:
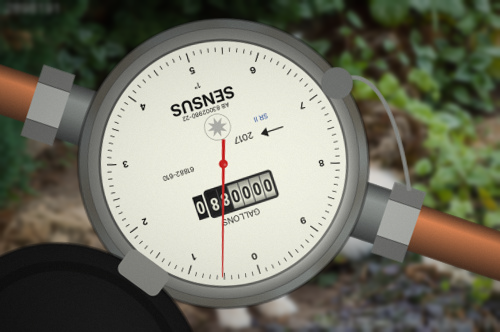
880.5
